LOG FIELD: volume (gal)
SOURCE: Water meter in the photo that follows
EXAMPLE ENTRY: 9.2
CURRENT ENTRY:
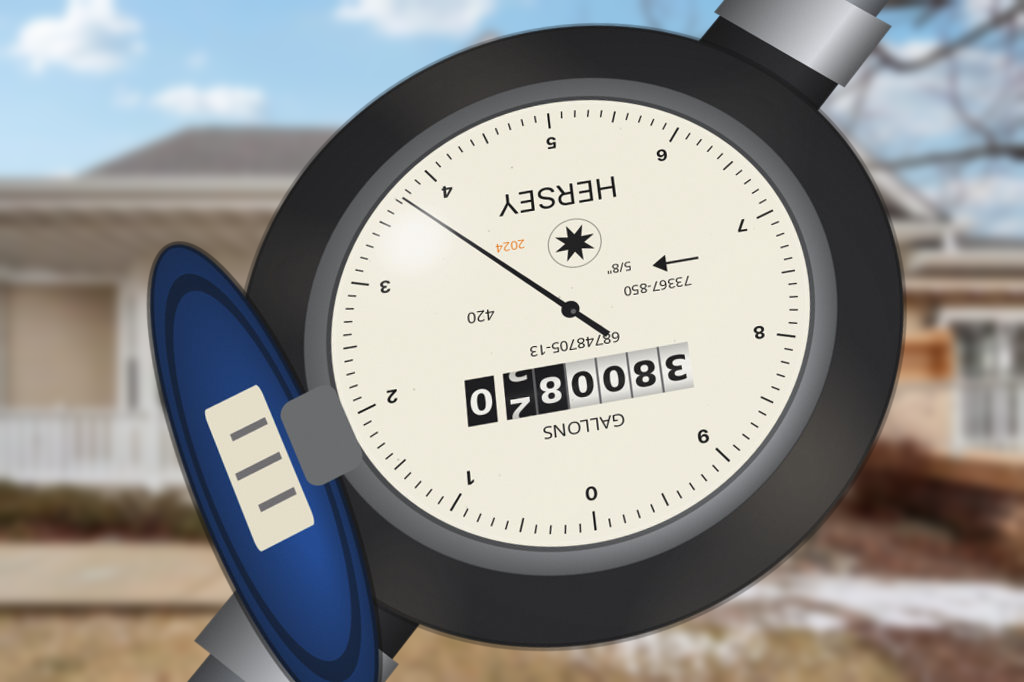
3800823.7
